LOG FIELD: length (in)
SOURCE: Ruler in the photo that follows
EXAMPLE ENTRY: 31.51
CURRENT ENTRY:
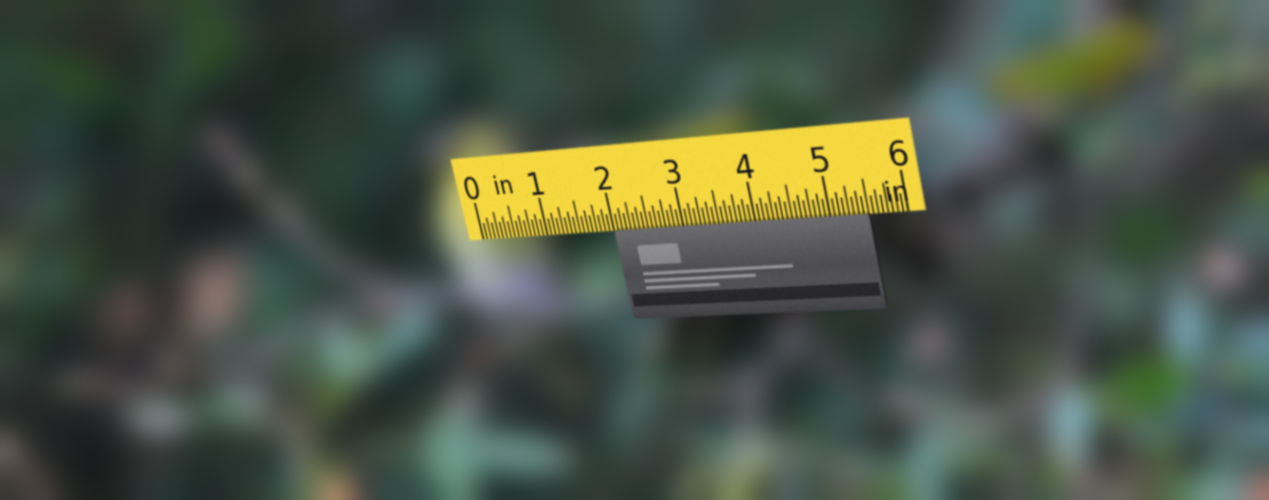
3.5
